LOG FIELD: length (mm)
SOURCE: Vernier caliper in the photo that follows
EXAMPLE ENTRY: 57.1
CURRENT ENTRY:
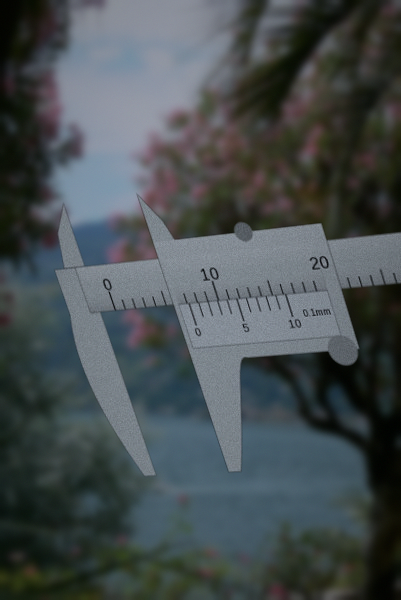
7.2
